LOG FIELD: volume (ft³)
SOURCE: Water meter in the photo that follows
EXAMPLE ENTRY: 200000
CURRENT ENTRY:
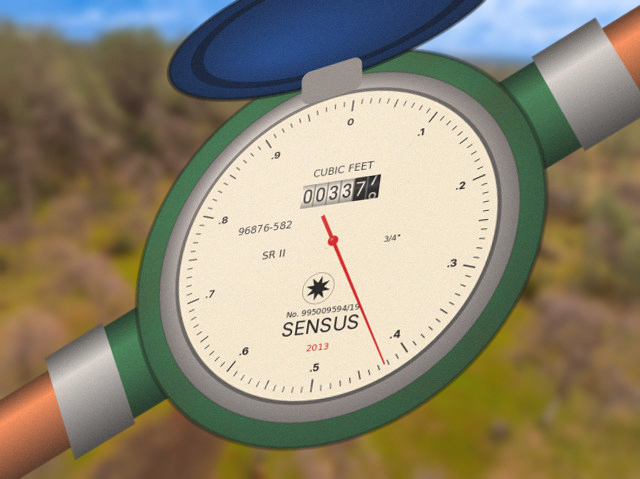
3377.42
